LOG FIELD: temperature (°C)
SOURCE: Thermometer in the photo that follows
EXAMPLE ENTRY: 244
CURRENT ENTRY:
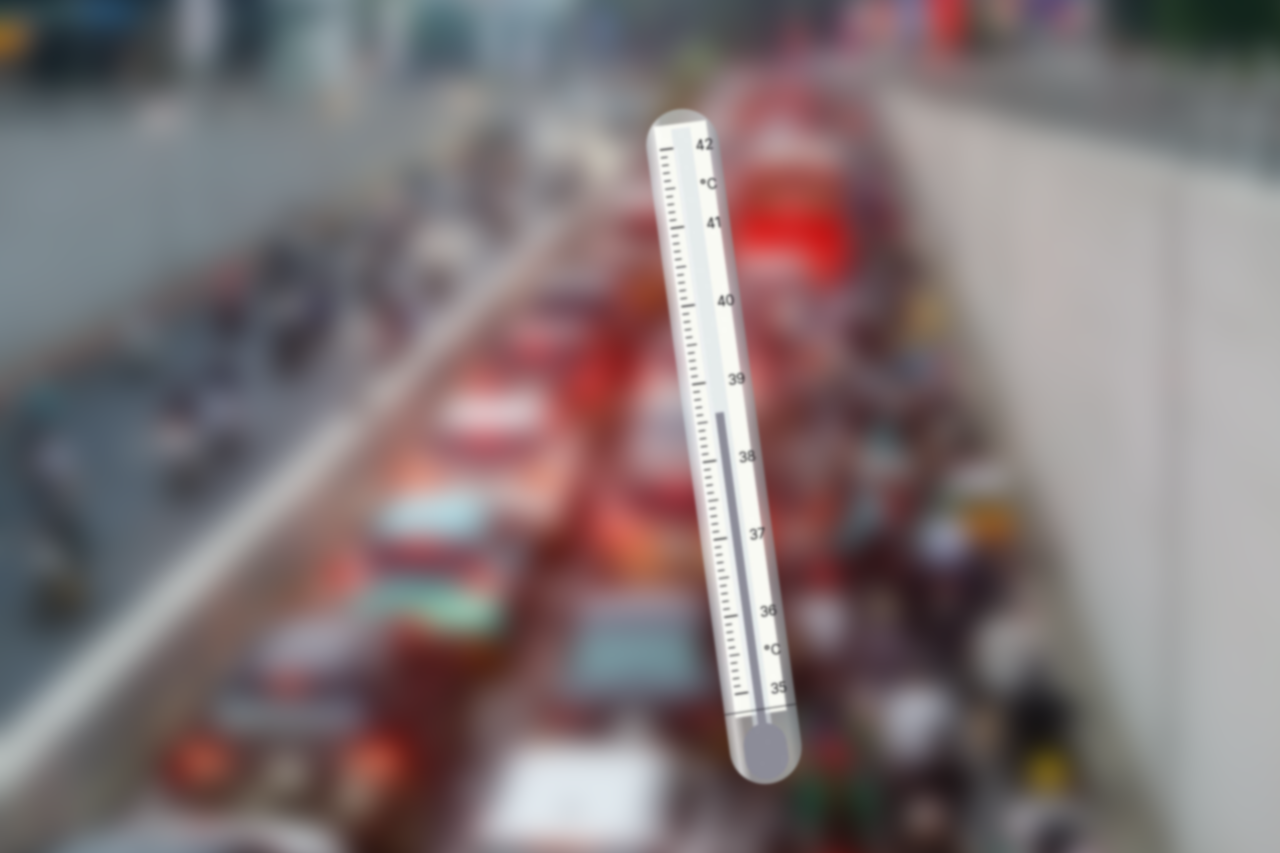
38.6
